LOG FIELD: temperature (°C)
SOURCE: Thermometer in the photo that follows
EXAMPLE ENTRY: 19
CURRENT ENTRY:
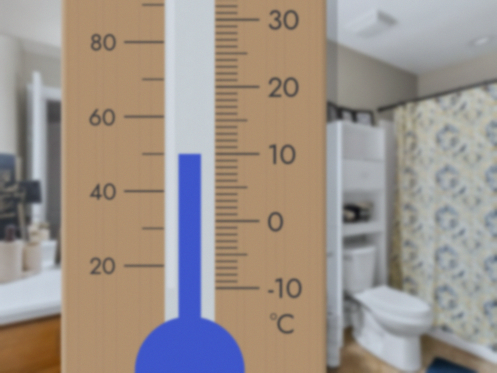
10
